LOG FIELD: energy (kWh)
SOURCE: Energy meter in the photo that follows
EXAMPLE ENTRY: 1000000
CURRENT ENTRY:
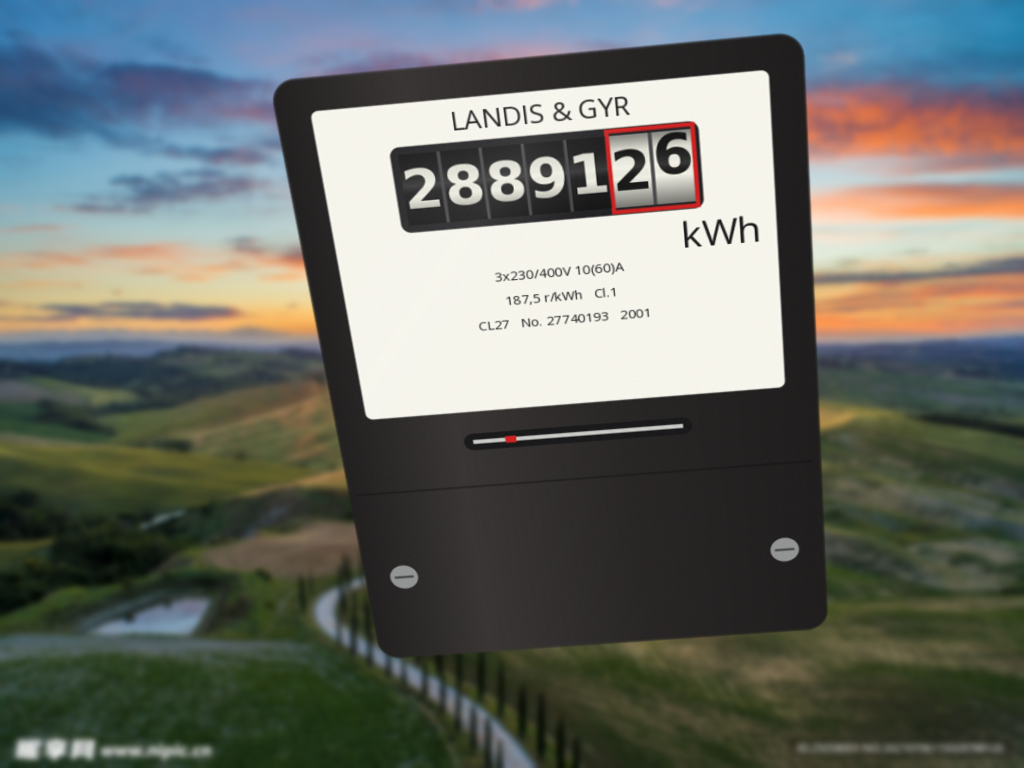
28891.26
